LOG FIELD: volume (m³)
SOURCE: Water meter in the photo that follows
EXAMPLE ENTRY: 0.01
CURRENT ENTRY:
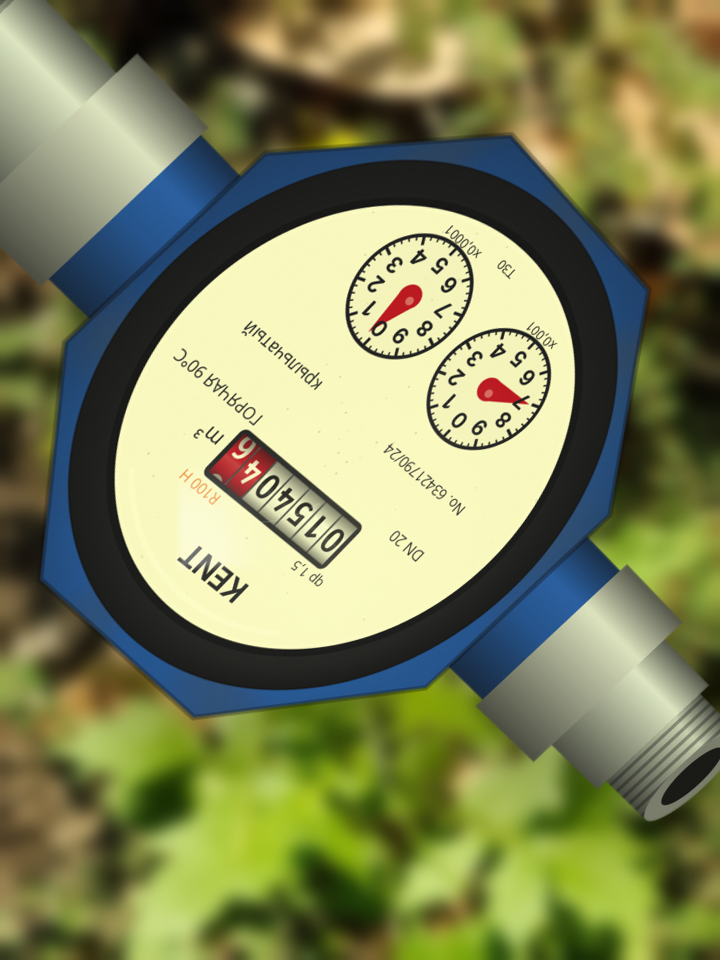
1540.4570
